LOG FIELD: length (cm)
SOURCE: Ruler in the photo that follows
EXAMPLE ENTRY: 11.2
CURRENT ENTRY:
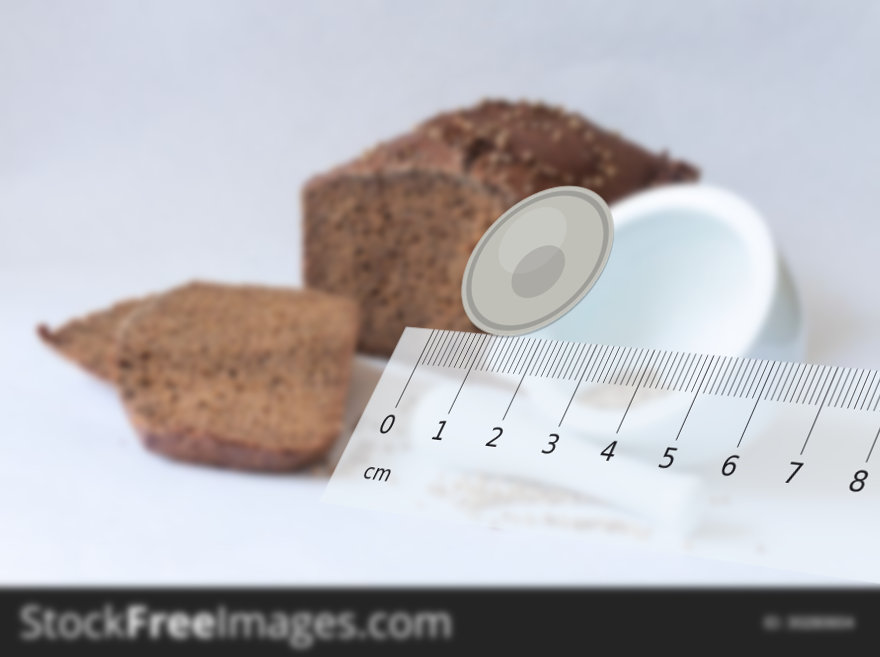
2.5
